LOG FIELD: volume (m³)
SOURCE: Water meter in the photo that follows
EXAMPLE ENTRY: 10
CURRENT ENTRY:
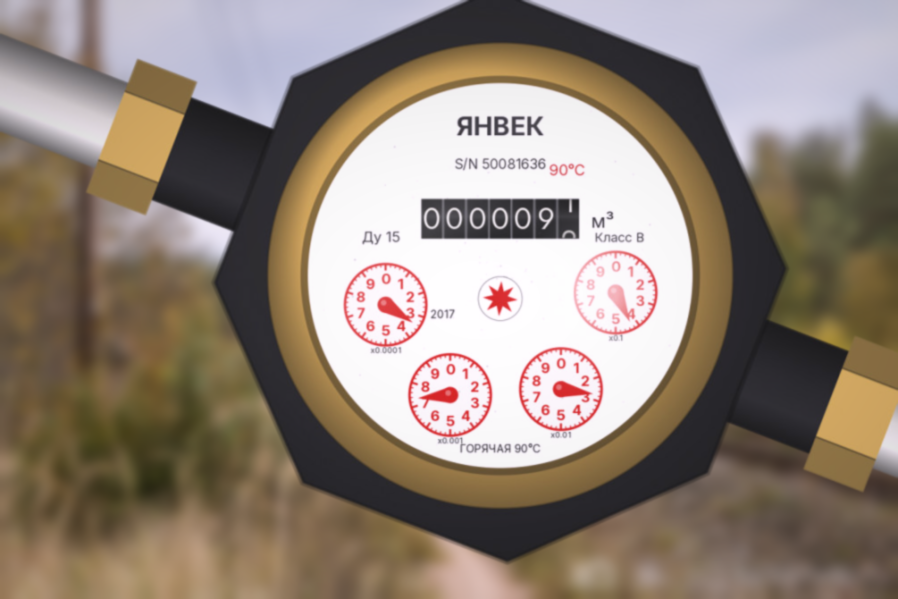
91.4273
